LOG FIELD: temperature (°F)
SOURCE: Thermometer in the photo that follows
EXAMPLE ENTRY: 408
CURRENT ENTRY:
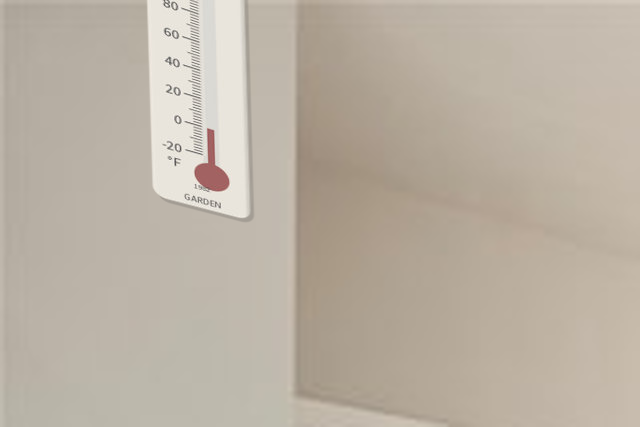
0
